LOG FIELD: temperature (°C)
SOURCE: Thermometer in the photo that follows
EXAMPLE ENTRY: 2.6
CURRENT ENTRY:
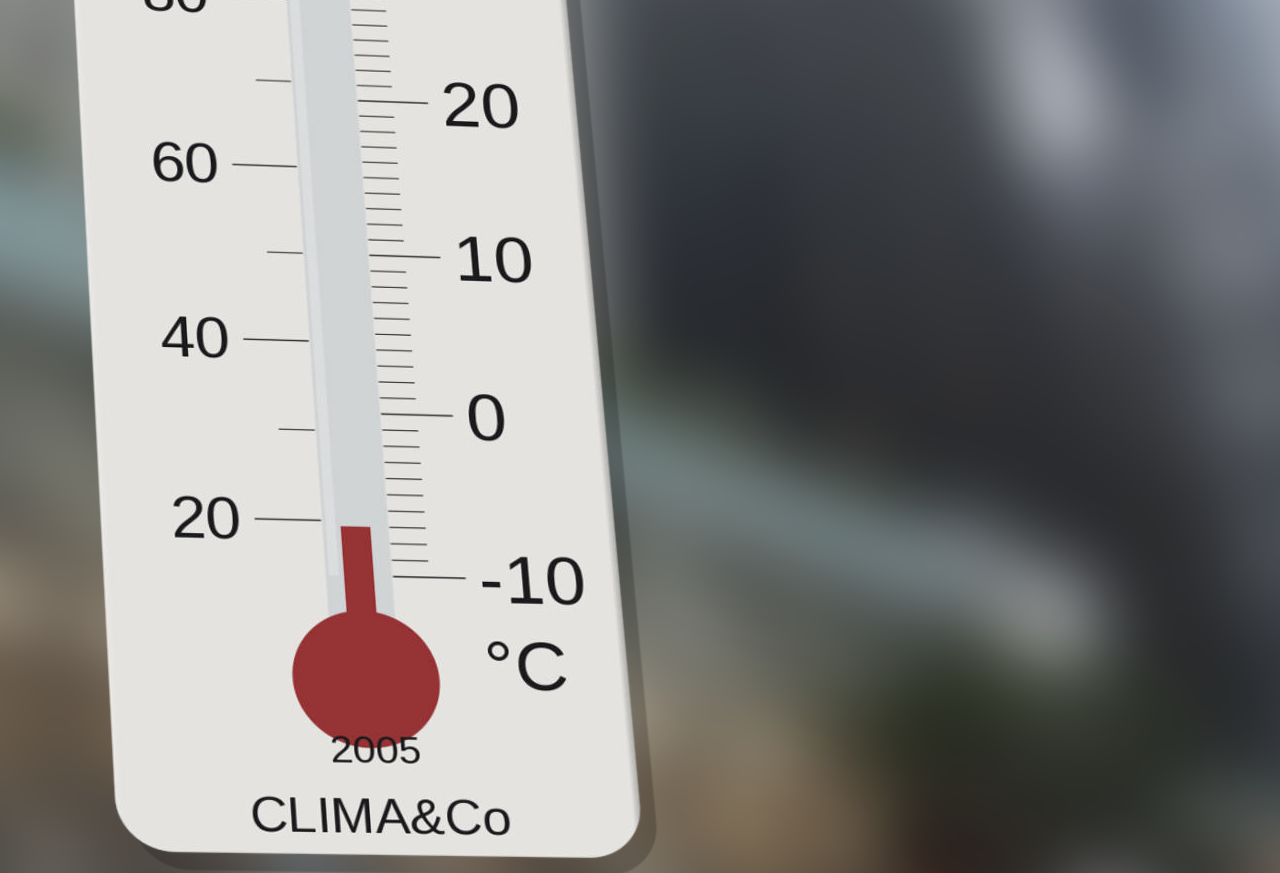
-7
